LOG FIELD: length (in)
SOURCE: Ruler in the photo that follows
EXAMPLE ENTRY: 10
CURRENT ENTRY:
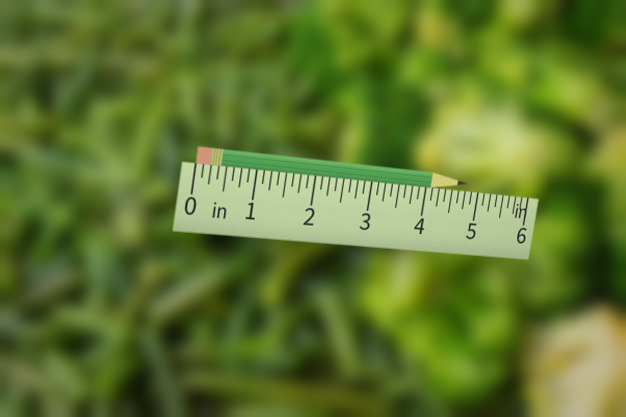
4.75
